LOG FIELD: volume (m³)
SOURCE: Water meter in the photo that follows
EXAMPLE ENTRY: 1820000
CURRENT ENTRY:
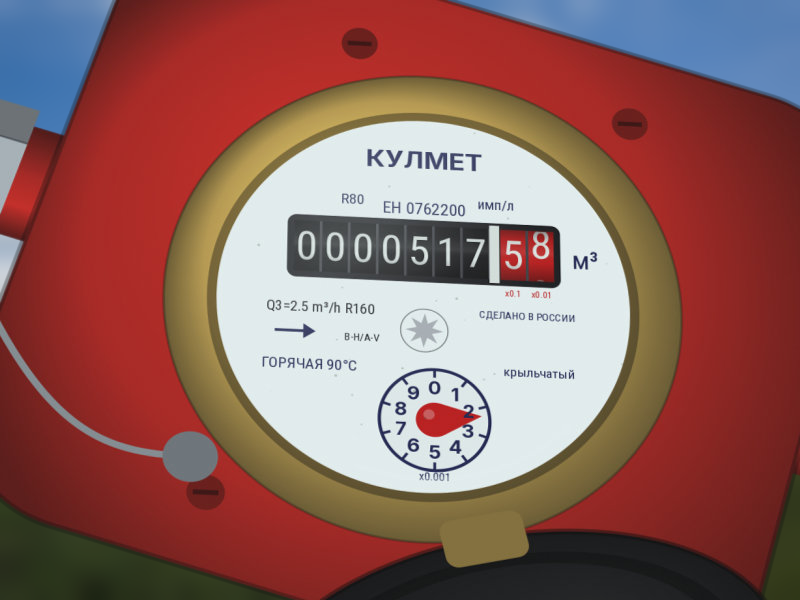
517.582
